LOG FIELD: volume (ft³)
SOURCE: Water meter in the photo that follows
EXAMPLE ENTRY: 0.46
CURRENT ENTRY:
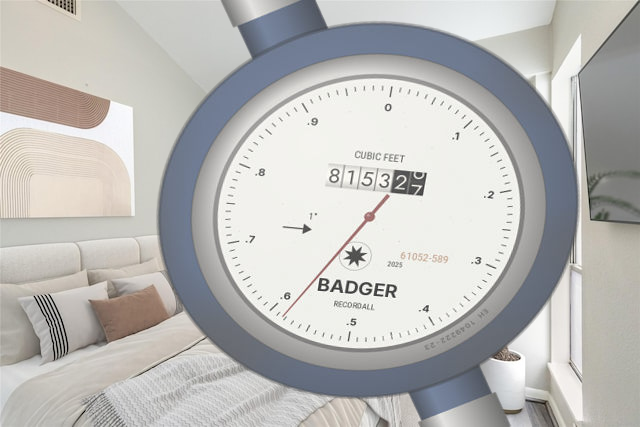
815326.58
